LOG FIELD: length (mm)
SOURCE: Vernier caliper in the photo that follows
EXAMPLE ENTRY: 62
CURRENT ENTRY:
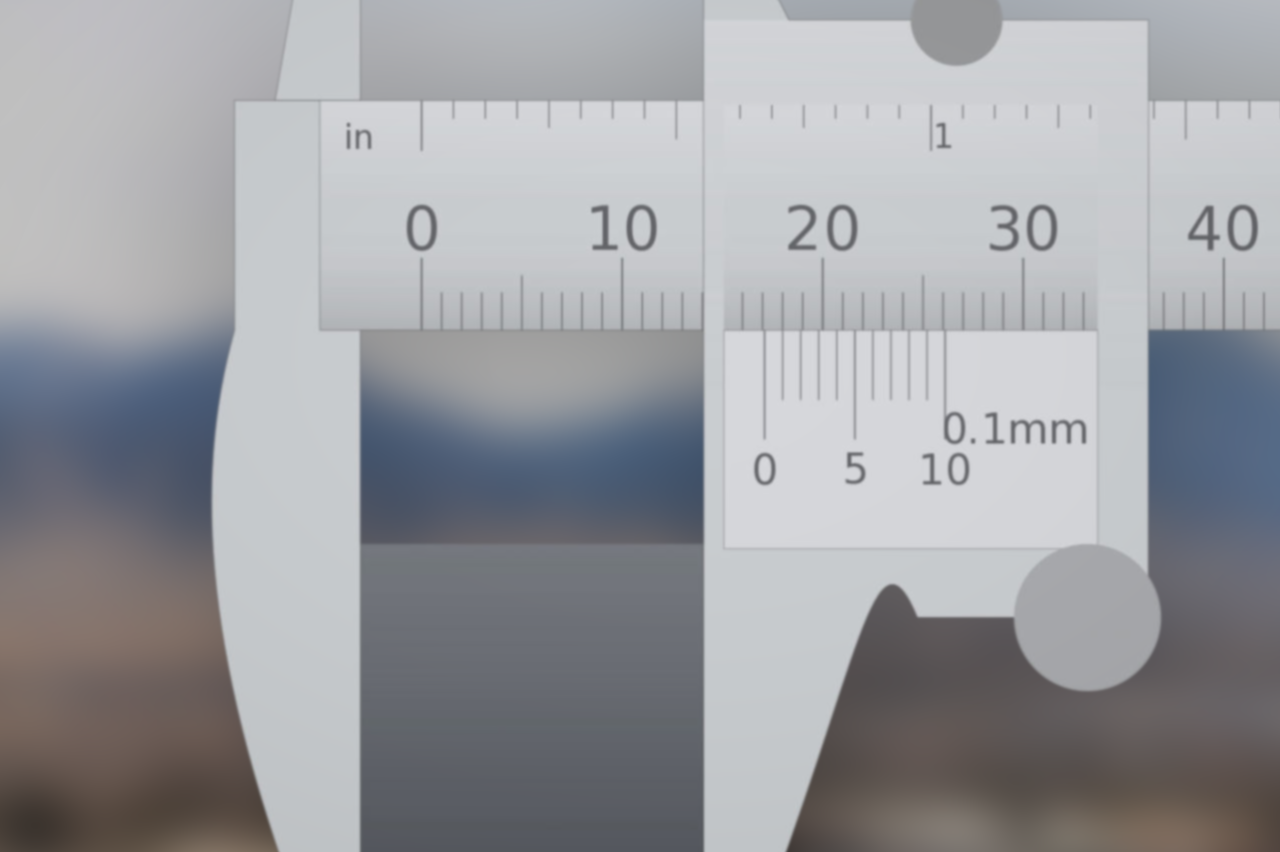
17.1
